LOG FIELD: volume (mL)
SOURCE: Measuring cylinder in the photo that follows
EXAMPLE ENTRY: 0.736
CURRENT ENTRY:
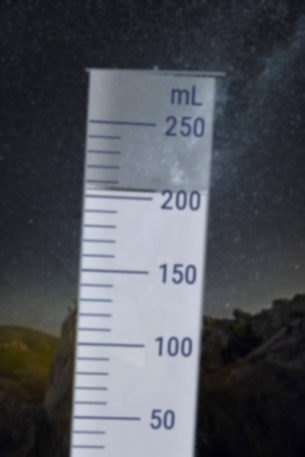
205
